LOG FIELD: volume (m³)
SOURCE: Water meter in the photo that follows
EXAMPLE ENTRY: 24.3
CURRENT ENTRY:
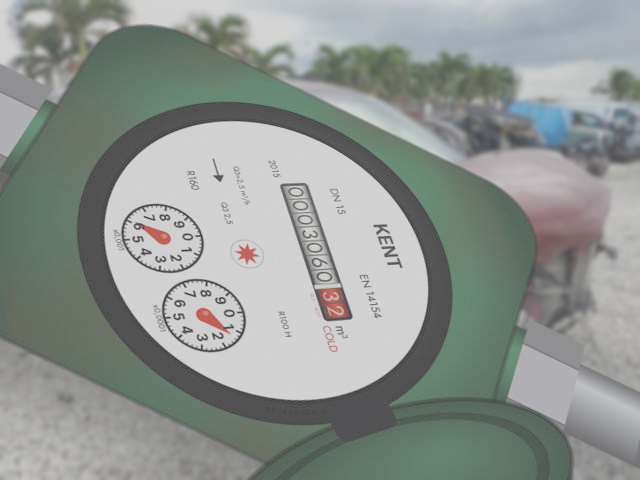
3060.3261
